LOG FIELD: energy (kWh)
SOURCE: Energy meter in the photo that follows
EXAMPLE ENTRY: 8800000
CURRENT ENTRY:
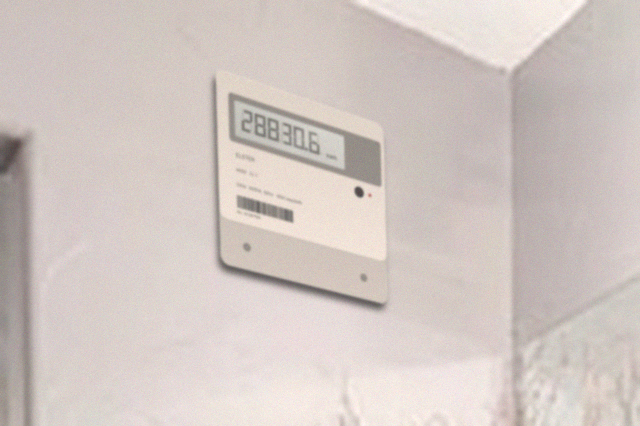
28830.6
